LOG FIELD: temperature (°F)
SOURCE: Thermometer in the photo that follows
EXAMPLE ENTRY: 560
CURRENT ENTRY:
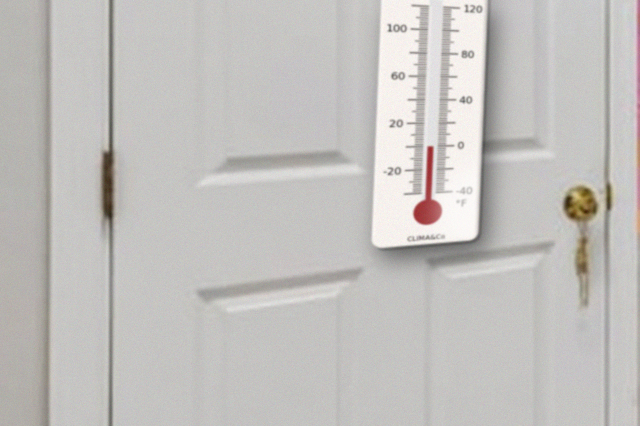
0
